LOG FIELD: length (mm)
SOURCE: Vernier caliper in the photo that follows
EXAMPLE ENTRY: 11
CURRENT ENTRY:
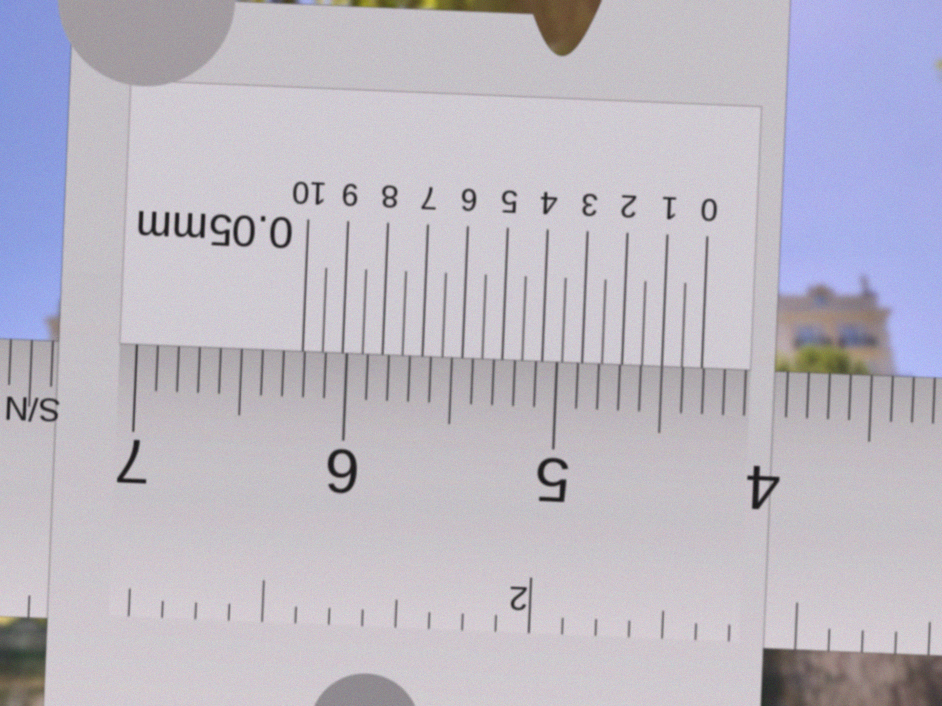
43.1
